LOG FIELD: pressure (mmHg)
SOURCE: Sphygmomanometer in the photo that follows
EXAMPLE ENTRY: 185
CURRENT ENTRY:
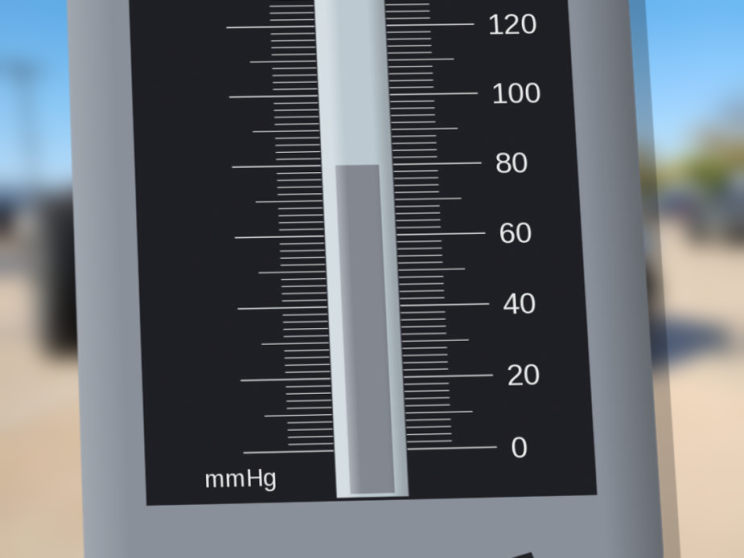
80
